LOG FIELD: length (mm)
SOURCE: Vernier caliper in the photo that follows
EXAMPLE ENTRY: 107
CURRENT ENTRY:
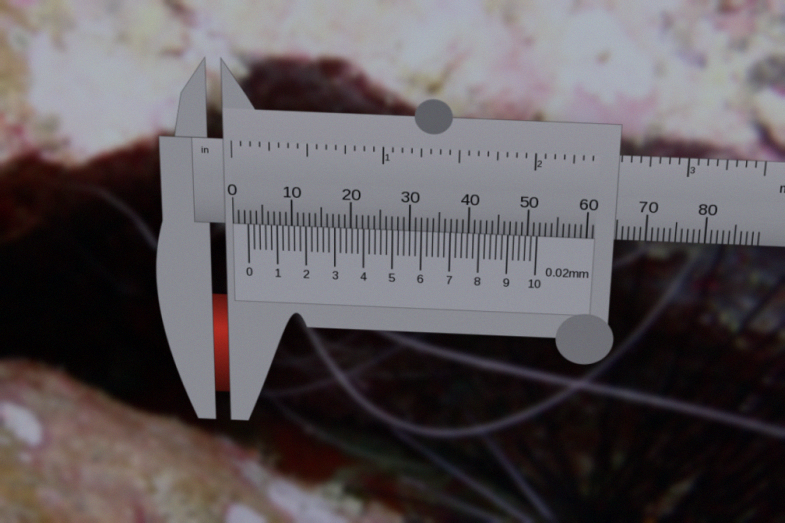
2.6
